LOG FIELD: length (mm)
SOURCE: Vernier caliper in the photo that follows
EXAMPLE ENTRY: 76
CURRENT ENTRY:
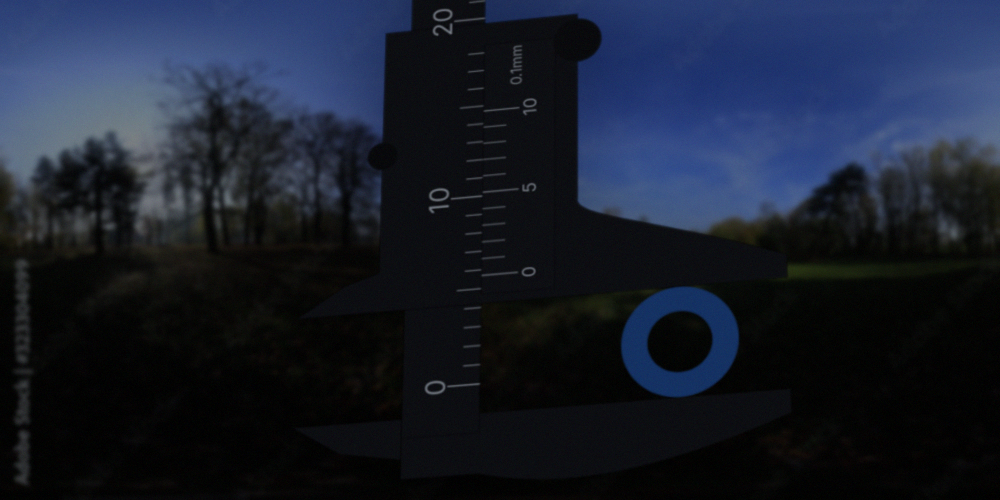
5.7
